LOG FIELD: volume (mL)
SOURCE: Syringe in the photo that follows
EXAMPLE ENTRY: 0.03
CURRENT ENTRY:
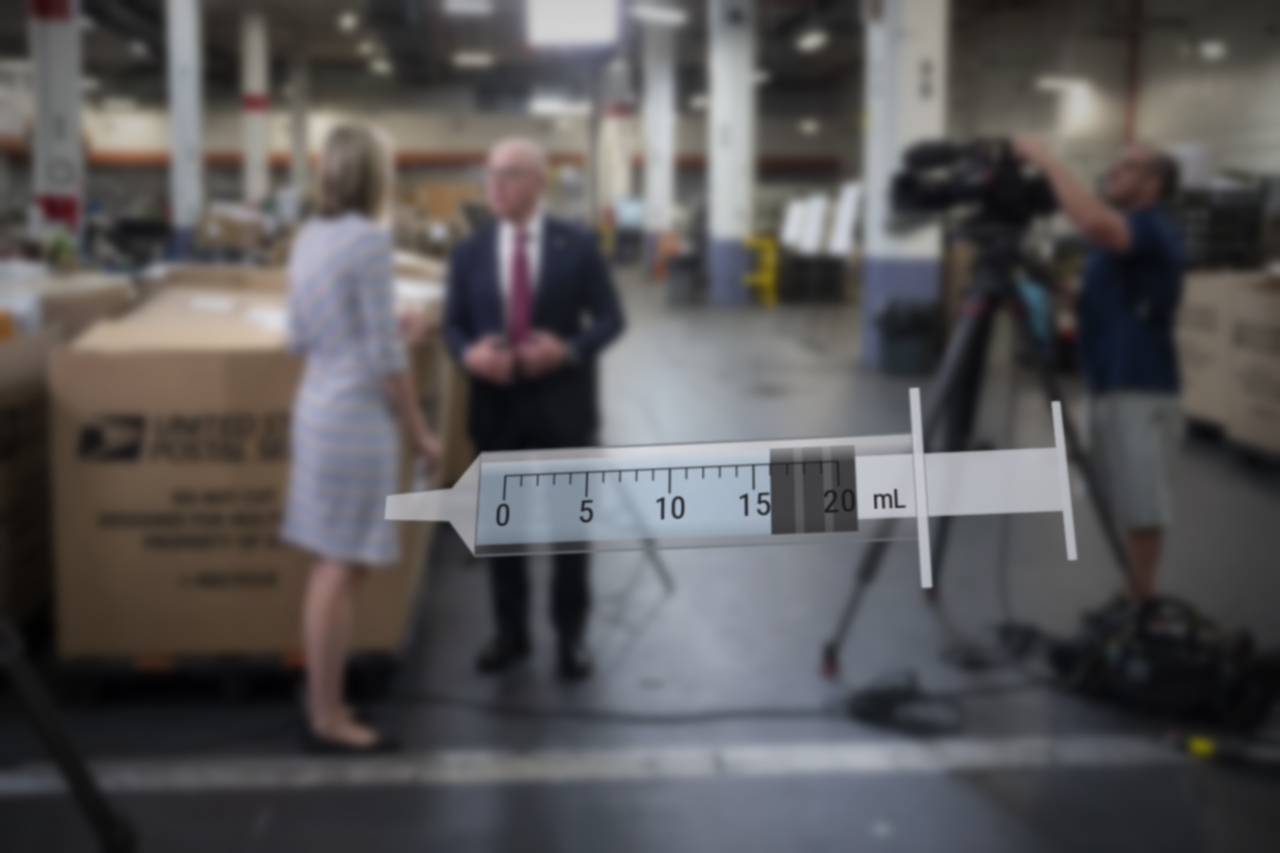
16
